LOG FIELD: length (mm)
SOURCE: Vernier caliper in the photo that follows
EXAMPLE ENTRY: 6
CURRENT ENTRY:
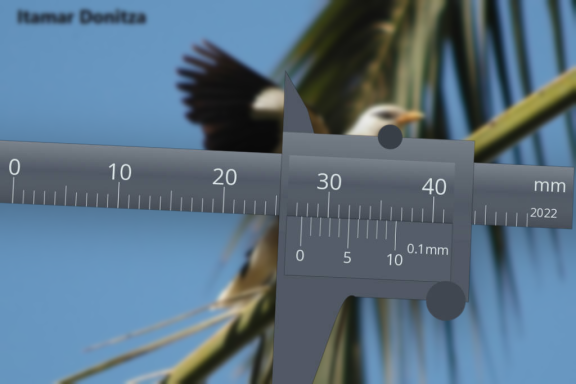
27.5
